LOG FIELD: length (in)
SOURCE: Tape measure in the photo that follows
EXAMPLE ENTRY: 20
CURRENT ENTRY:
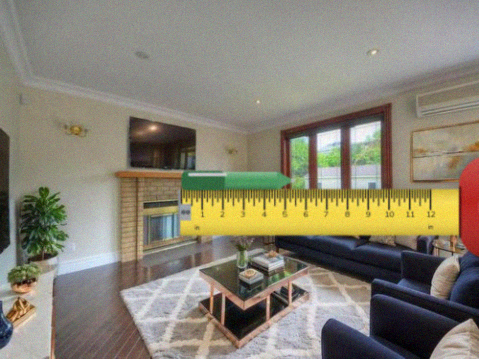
5.5
